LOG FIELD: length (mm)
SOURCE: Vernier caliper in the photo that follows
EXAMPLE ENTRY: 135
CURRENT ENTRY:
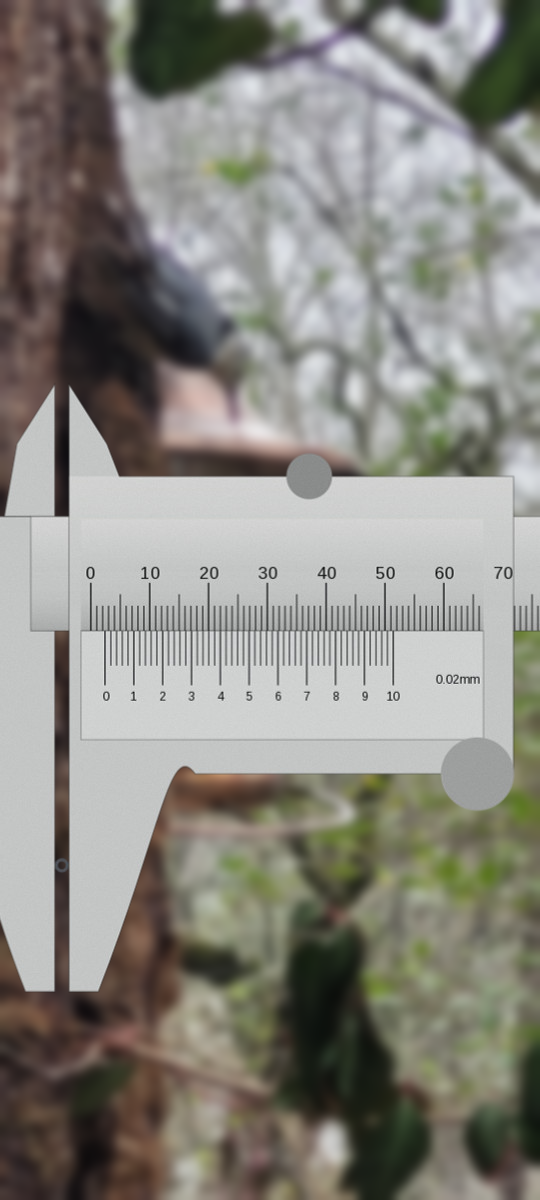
2.4
